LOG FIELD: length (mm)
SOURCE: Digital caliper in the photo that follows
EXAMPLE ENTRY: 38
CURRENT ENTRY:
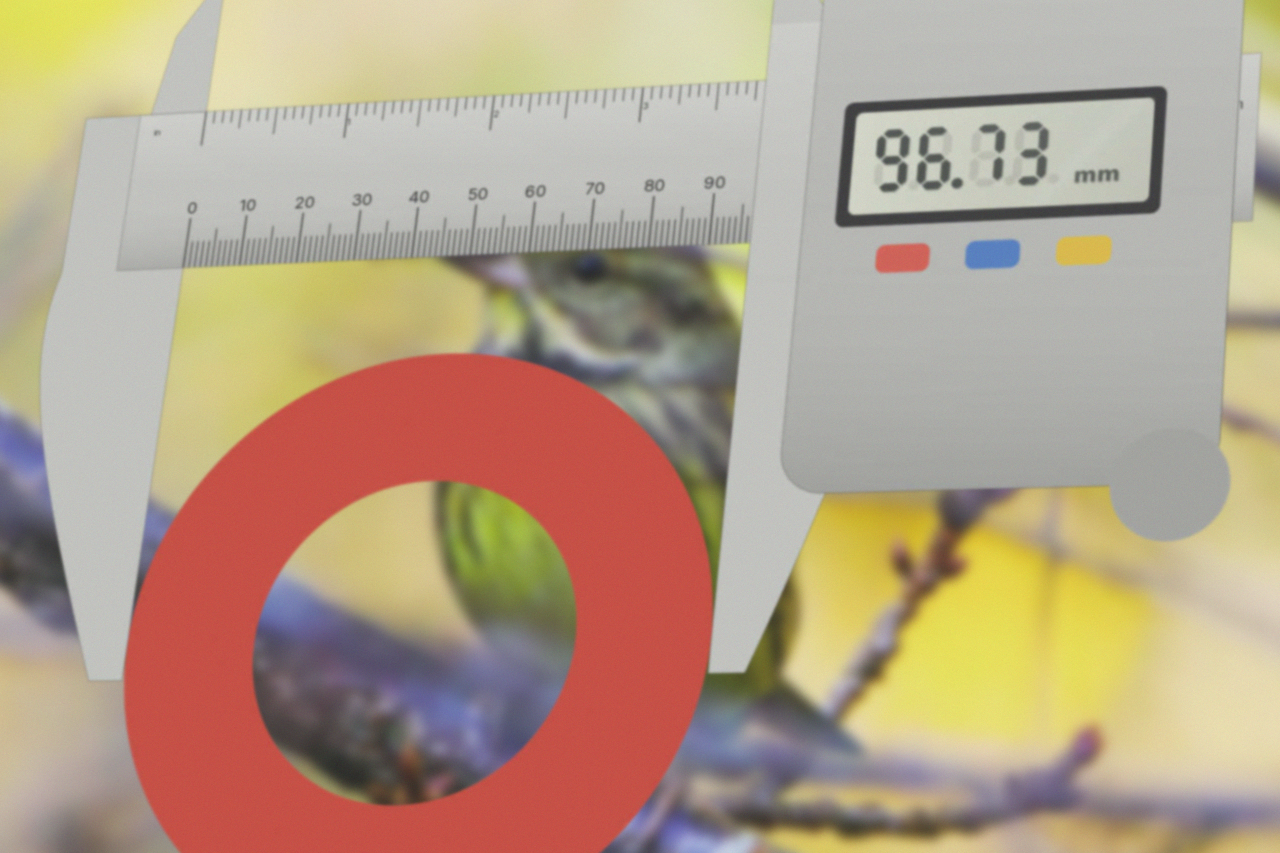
96.73
